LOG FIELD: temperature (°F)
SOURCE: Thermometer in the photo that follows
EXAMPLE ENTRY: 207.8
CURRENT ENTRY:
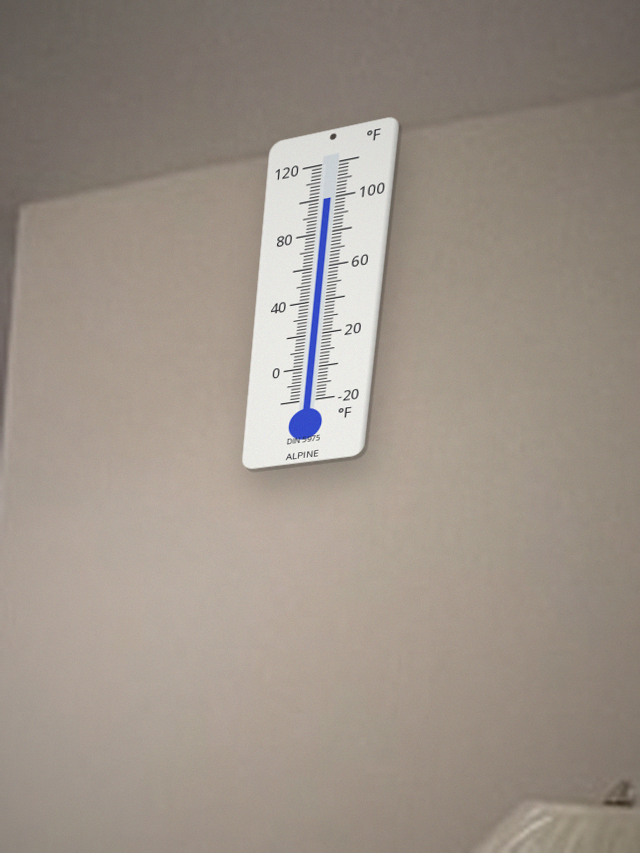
100
